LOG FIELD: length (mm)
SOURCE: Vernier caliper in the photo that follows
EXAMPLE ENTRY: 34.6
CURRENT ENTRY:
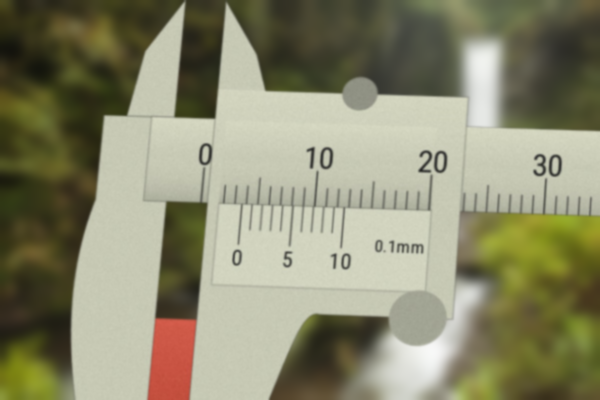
3.6
